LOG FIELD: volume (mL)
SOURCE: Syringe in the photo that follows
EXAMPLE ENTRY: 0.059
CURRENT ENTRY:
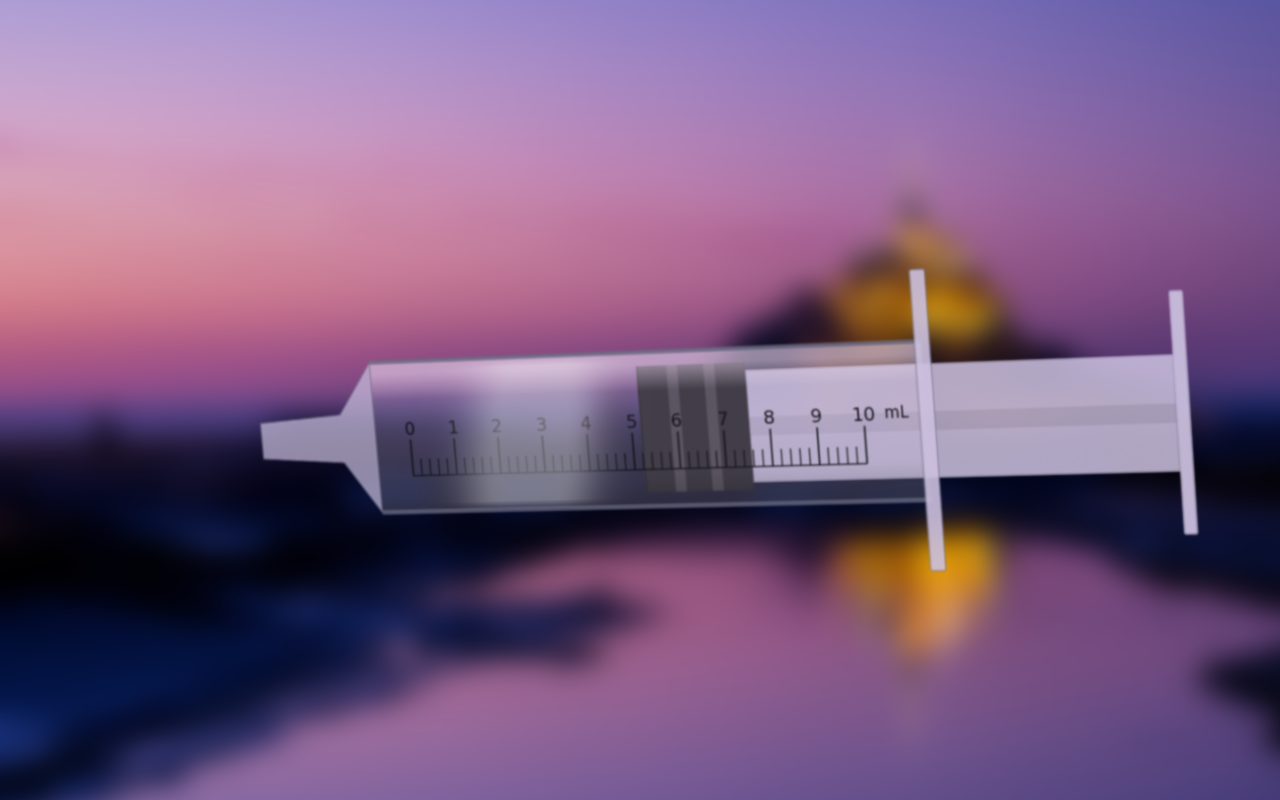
5.2
